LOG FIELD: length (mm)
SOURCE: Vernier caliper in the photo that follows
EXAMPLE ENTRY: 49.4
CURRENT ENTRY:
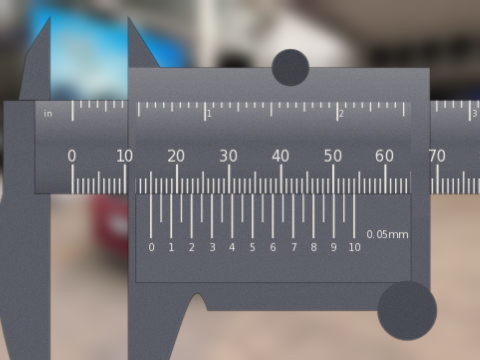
15.0
